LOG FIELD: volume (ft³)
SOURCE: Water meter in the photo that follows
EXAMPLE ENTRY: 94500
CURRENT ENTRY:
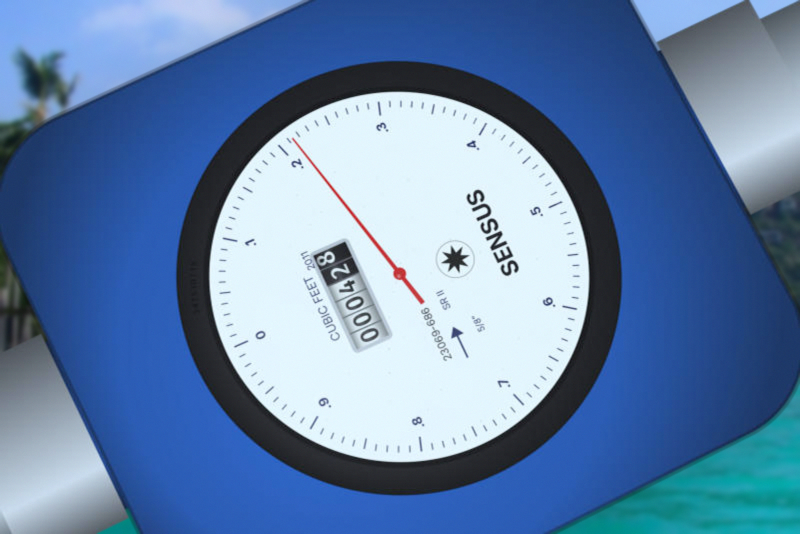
428.21
